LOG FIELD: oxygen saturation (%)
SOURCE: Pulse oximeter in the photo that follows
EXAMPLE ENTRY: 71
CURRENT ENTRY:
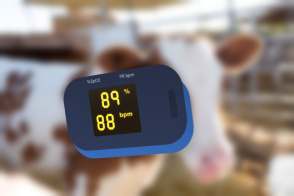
89
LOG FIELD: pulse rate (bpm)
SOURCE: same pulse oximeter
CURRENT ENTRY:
88
